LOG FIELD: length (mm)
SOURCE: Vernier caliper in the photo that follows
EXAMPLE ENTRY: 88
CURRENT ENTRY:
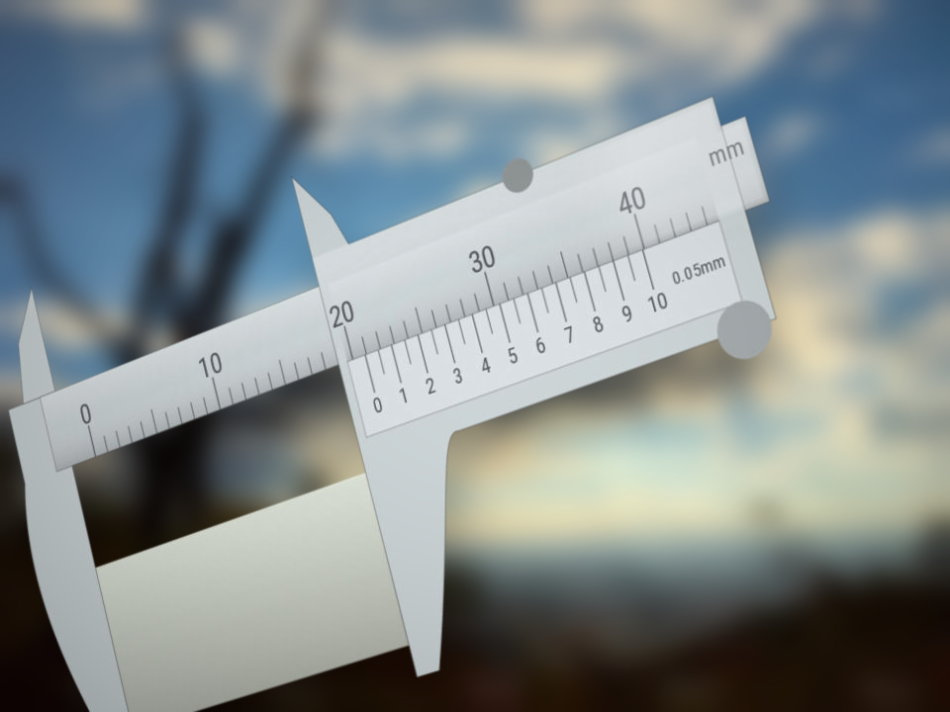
20.9
